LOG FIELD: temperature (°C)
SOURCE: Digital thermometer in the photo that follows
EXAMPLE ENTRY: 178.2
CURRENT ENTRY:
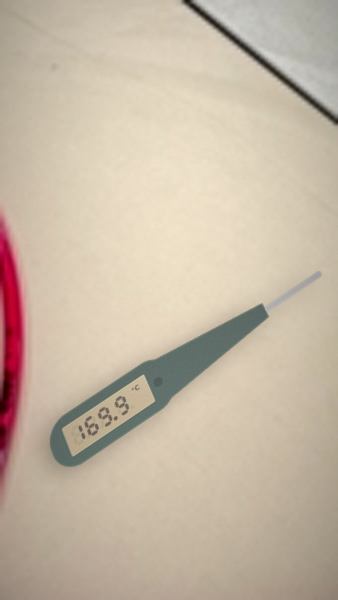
169.9
